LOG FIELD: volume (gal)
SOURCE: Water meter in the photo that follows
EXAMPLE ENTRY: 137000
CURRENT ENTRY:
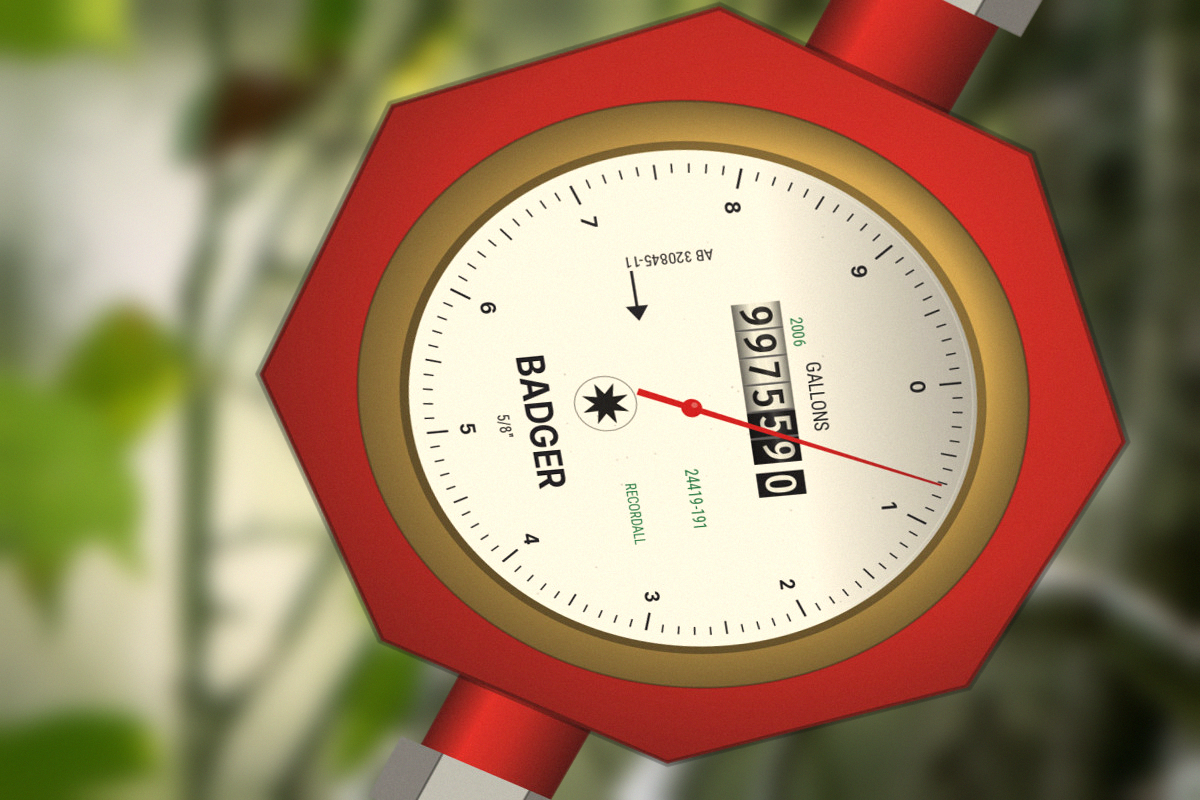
9975590.7
